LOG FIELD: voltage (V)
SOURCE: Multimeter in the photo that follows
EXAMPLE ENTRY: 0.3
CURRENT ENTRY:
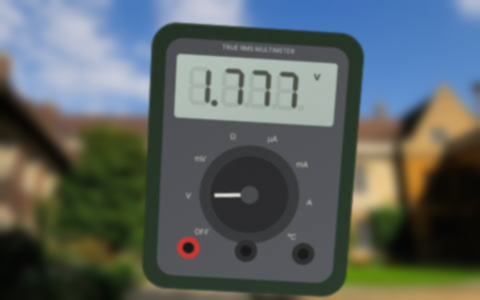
1.777
